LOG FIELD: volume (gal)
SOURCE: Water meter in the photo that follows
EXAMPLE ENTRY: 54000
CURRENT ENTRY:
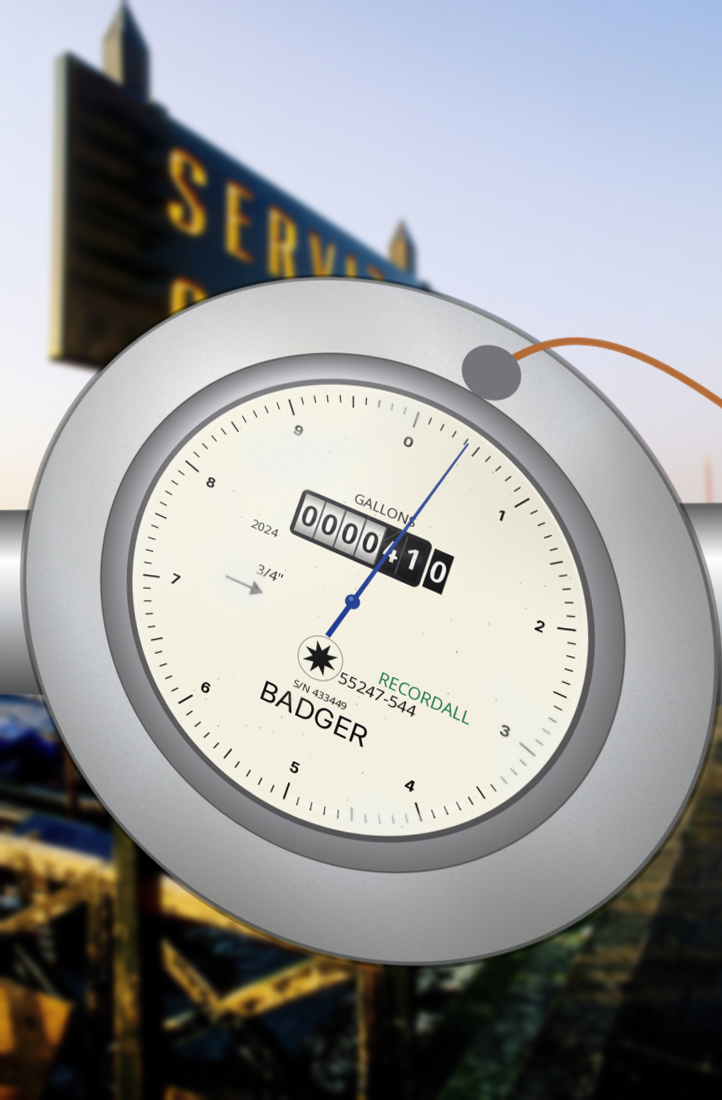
410.4
